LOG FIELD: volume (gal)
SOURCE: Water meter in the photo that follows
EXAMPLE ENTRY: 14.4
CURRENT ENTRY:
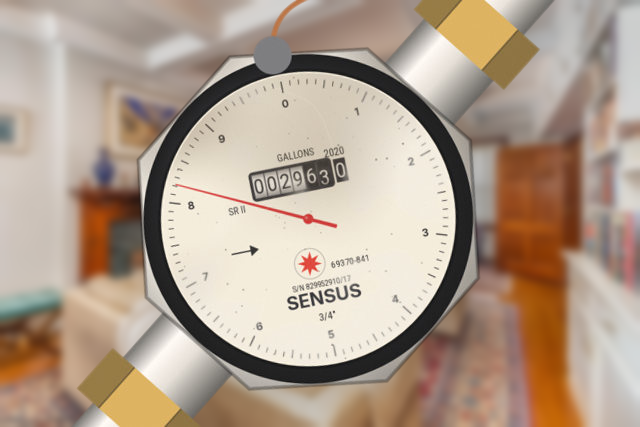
29628.2
